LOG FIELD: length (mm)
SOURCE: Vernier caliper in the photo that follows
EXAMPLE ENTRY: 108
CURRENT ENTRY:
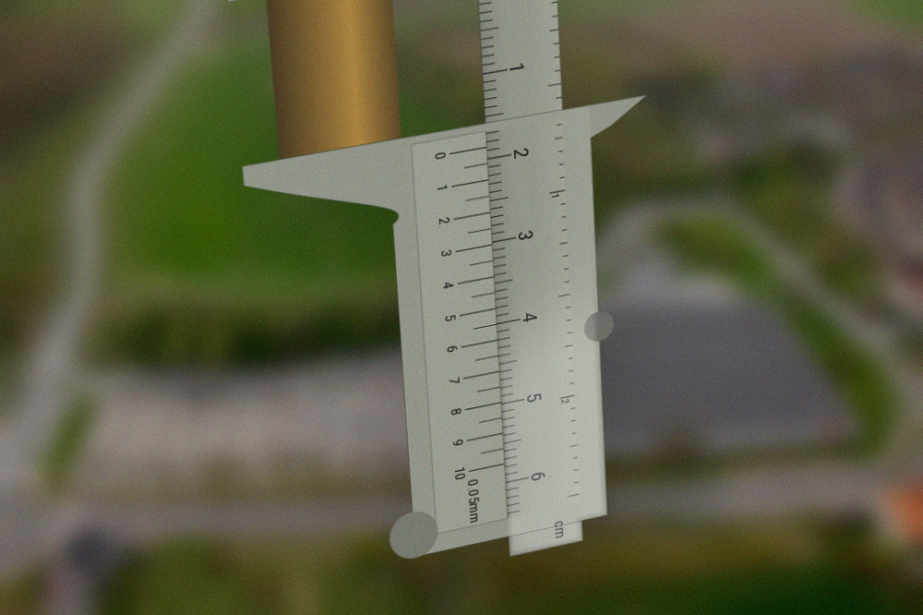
18.6
